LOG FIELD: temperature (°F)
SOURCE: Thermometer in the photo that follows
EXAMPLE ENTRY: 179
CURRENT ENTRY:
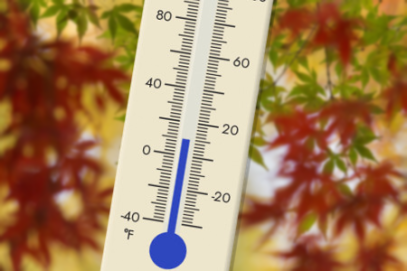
10
